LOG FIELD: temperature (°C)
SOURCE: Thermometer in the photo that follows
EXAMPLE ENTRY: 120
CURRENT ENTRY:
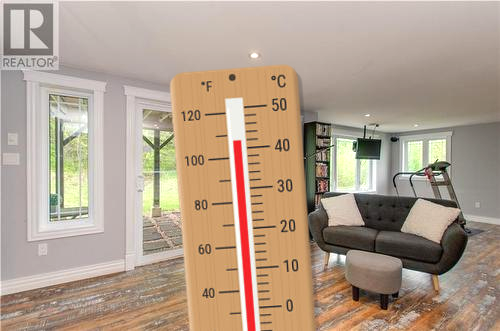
42
